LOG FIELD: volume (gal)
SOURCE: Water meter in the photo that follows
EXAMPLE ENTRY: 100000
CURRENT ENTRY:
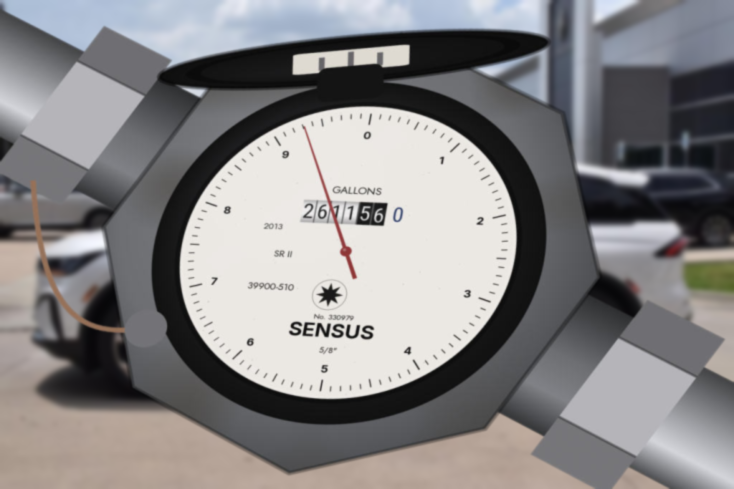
2611559.3
